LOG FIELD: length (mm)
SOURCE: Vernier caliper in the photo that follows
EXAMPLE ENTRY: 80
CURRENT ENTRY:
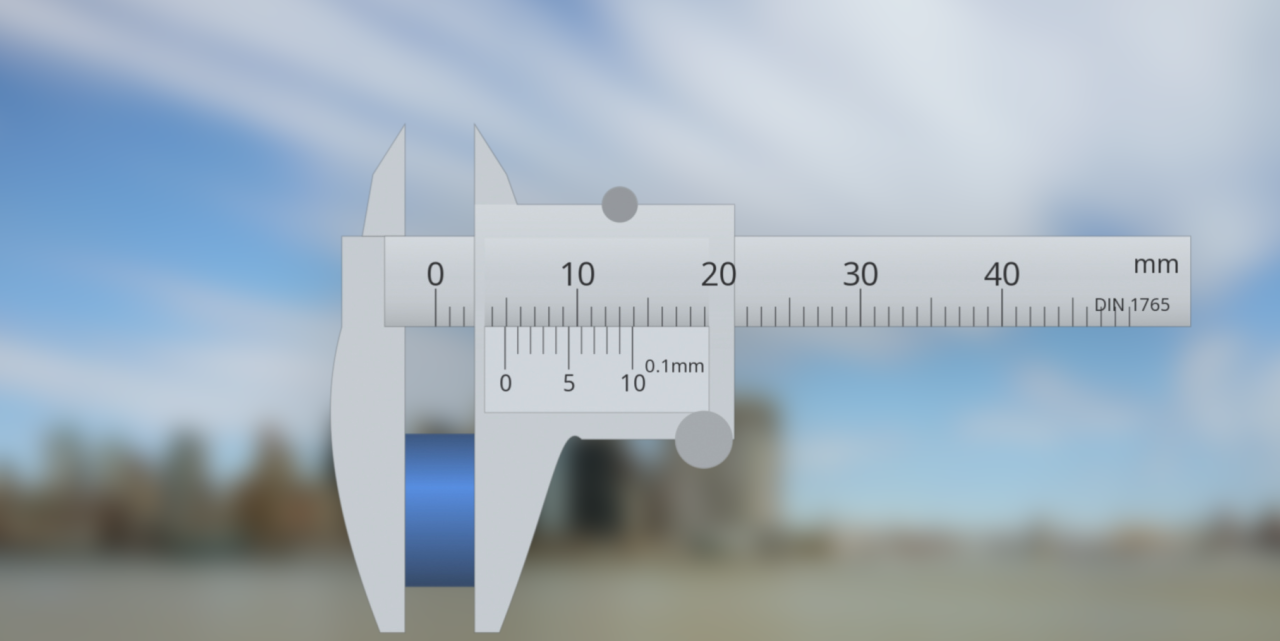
4.9
